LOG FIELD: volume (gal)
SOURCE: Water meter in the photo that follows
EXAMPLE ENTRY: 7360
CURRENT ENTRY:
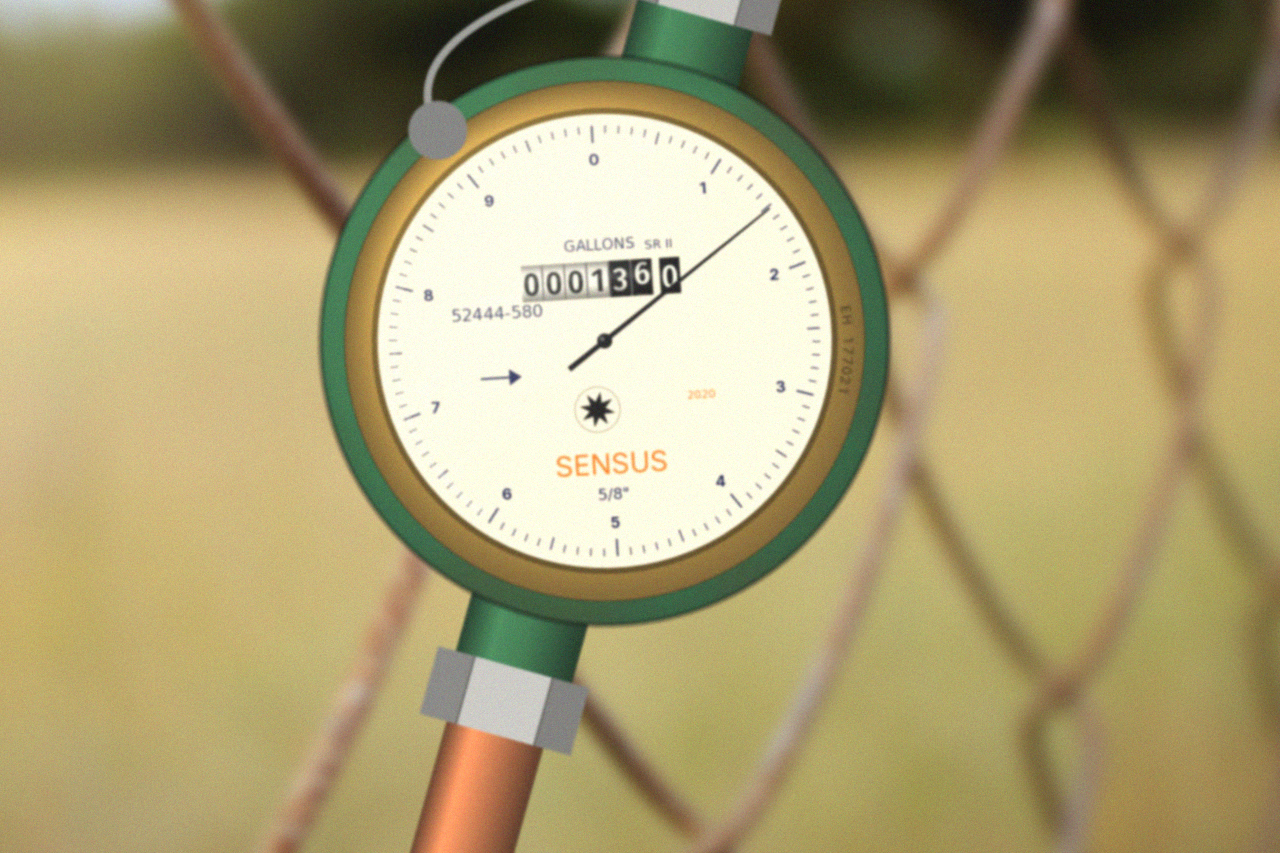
1361.5
